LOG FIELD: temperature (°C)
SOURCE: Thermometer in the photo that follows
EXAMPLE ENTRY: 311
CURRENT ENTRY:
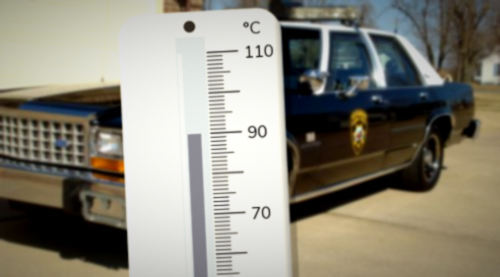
90
